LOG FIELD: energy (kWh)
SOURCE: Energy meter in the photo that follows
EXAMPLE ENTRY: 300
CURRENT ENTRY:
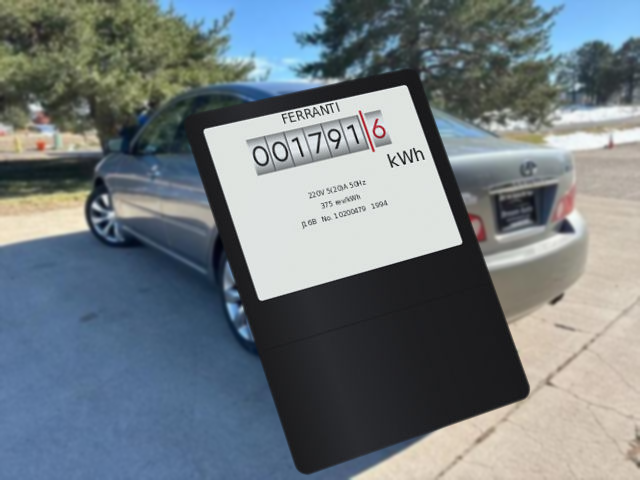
1791.6
